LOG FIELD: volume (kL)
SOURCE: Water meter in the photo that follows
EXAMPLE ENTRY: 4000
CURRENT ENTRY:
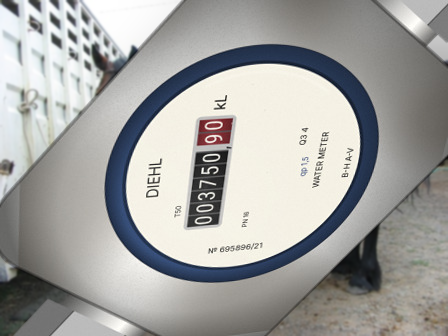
3750.90
